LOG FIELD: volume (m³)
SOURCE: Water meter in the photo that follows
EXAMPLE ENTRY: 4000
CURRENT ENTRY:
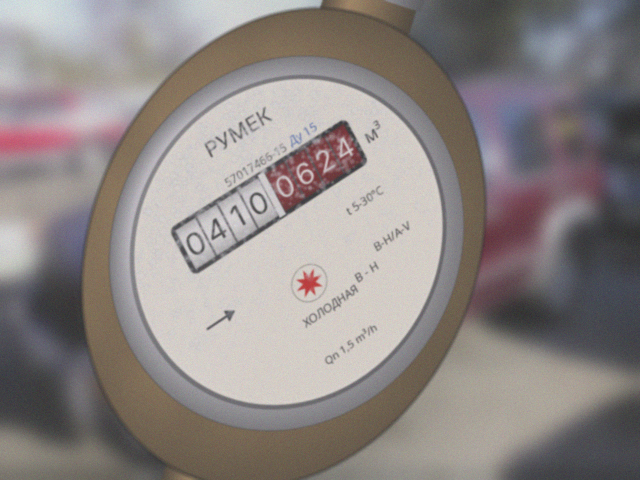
410.0624
